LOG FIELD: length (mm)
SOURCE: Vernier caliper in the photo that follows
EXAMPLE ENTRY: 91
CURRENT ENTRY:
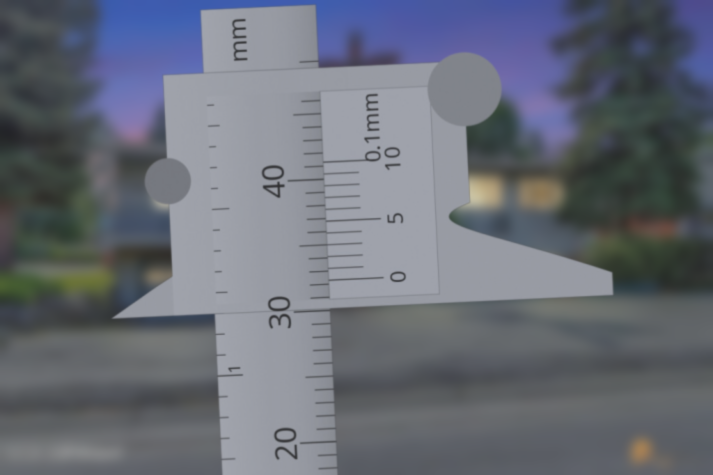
32.3
